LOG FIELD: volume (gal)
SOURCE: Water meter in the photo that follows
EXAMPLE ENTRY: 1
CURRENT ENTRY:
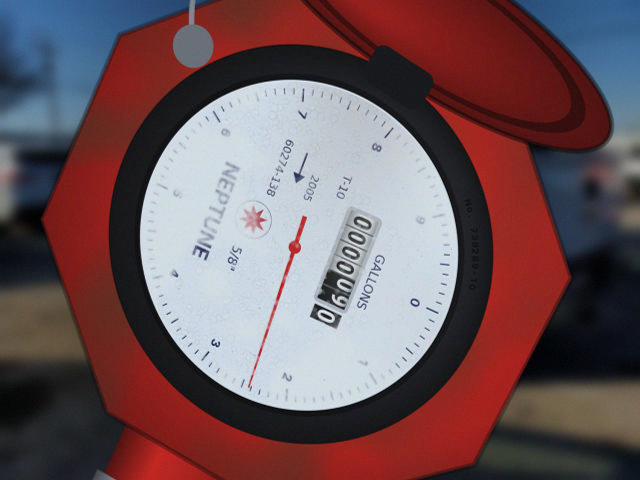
92.4
